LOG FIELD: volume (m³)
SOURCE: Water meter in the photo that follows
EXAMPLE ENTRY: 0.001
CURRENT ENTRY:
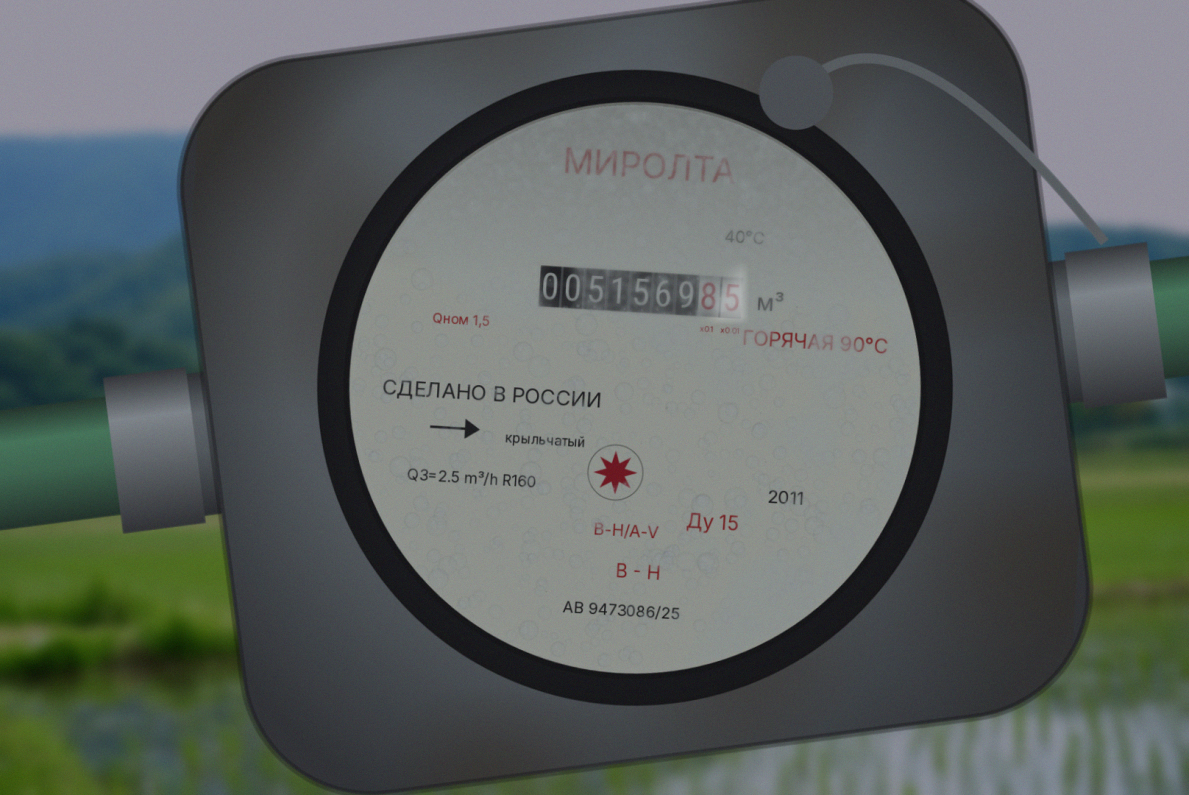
51569.85
